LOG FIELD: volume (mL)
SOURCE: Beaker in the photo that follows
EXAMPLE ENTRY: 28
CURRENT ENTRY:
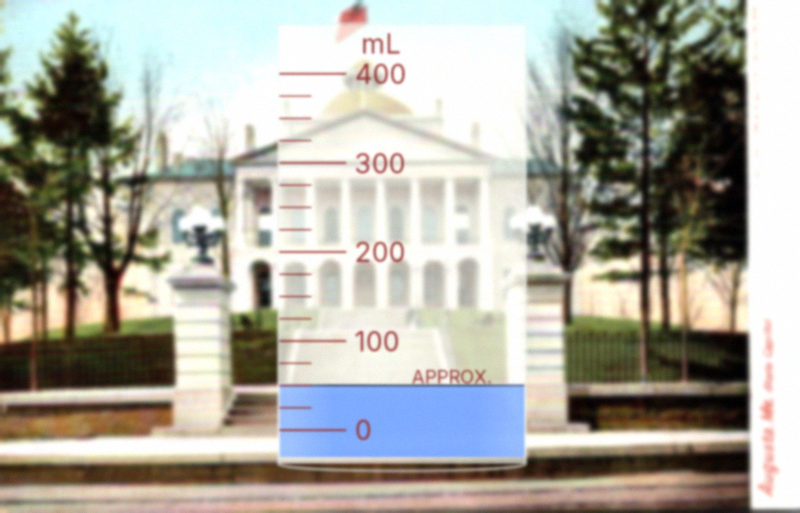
50
